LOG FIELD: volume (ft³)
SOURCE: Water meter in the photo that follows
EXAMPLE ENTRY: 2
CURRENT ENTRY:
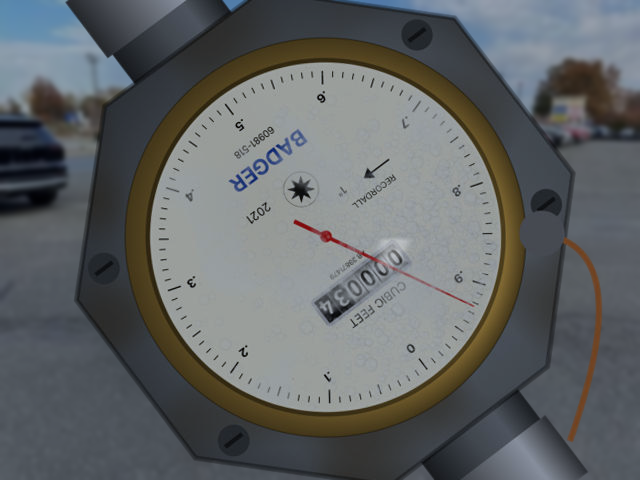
33.92
